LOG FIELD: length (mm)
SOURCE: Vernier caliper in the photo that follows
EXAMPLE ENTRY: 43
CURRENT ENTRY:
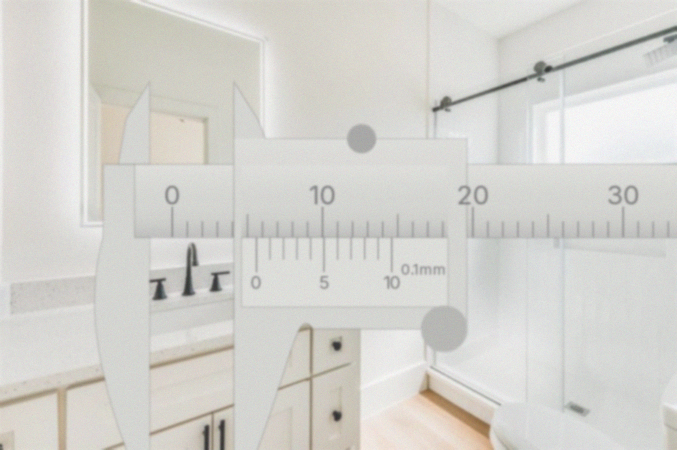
5.6
